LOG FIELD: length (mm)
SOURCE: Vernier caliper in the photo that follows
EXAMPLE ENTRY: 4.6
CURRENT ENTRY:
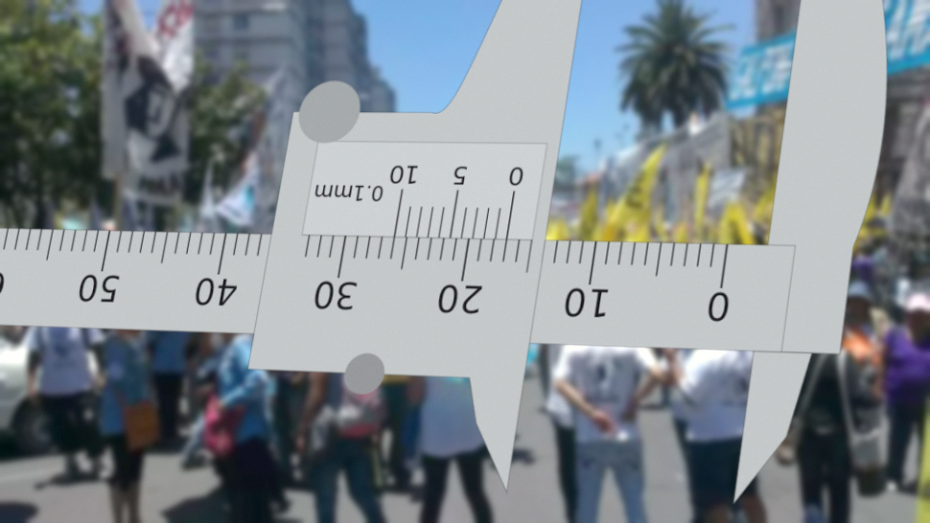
17.0
